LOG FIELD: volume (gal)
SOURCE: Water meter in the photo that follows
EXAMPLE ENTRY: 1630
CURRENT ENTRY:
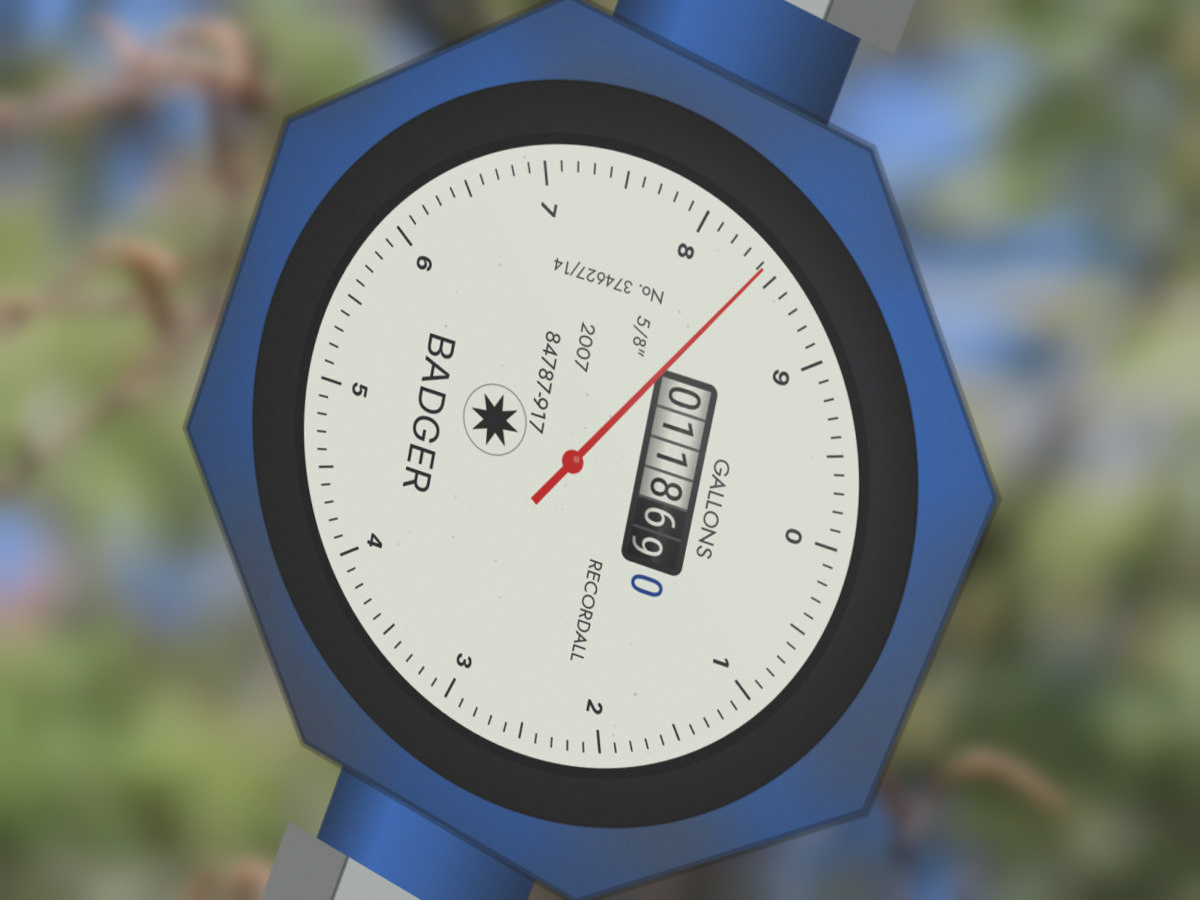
118688.4
